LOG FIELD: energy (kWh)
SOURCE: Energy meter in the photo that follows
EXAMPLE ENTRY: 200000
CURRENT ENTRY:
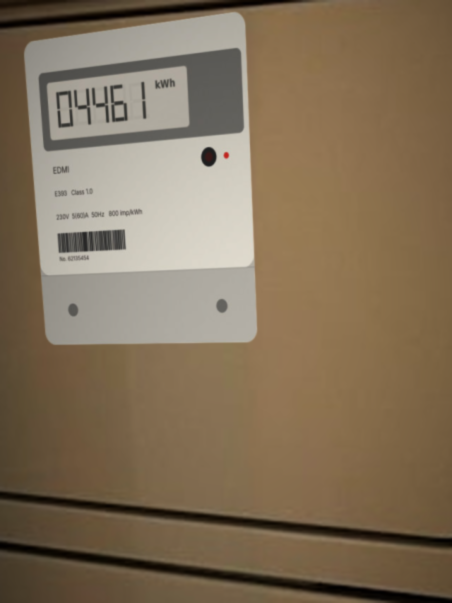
4461
